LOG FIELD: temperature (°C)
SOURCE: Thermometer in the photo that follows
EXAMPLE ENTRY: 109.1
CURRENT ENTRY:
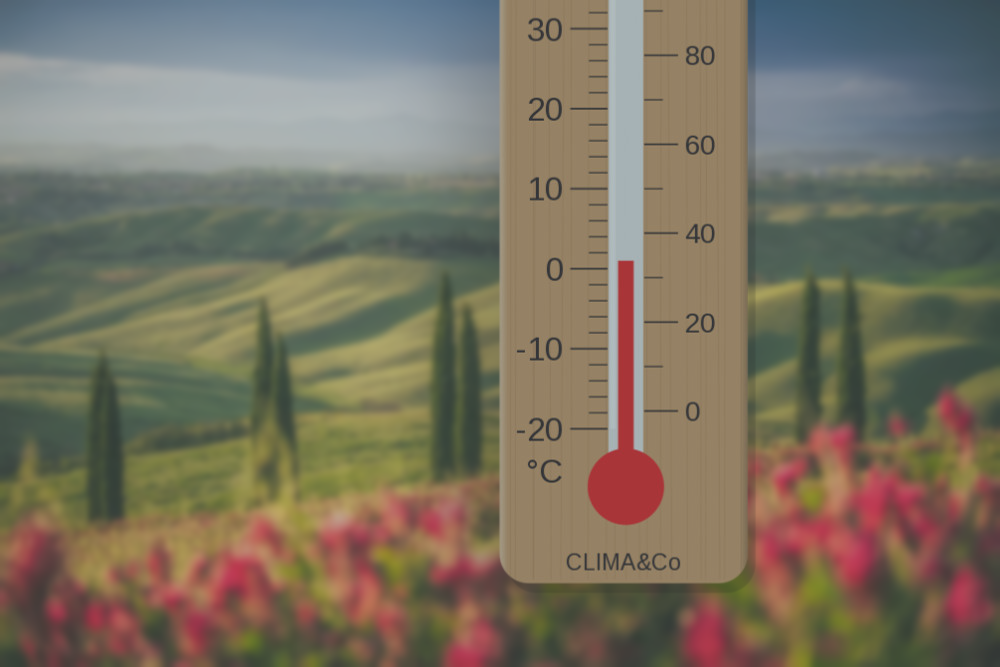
1
